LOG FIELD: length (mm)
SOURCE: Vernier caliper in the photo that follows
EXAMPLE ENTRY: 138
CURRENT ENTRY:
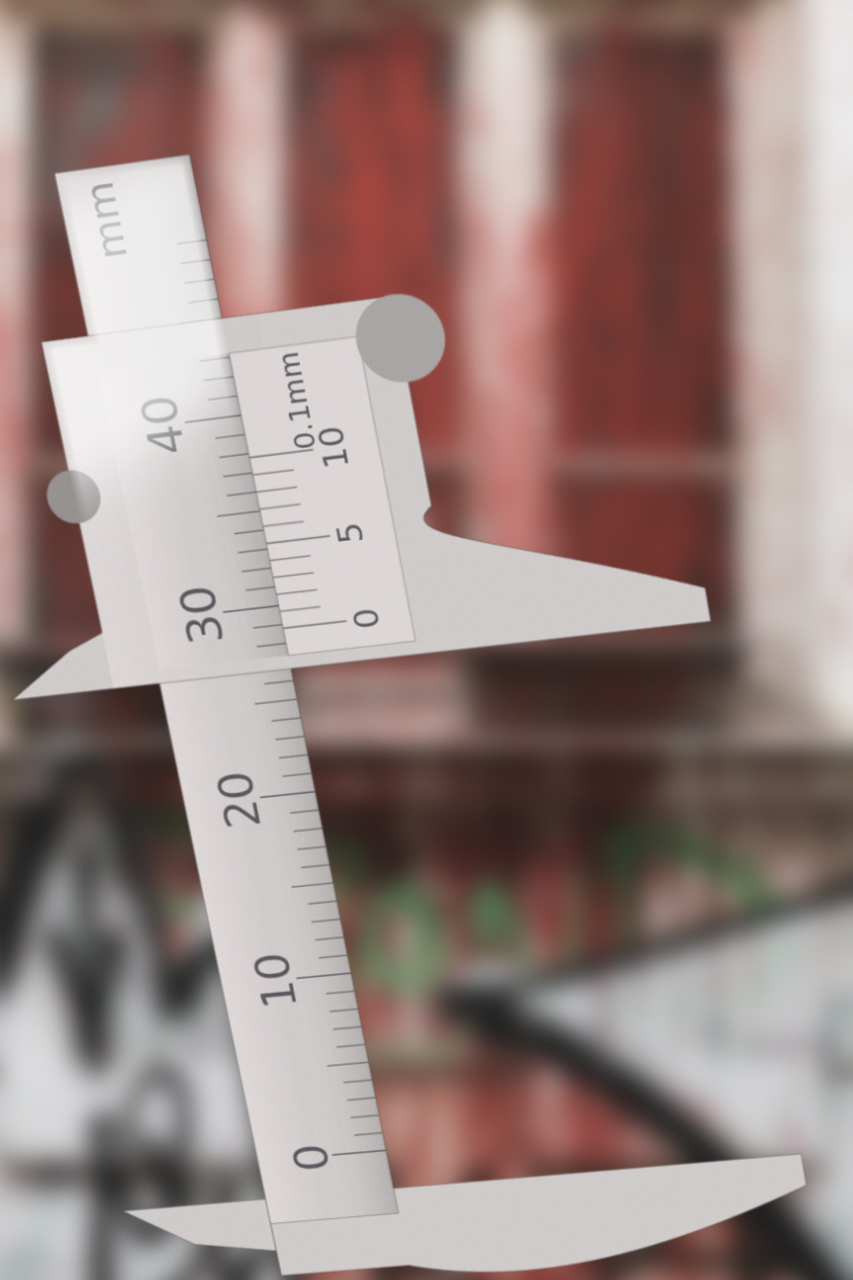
28.8
